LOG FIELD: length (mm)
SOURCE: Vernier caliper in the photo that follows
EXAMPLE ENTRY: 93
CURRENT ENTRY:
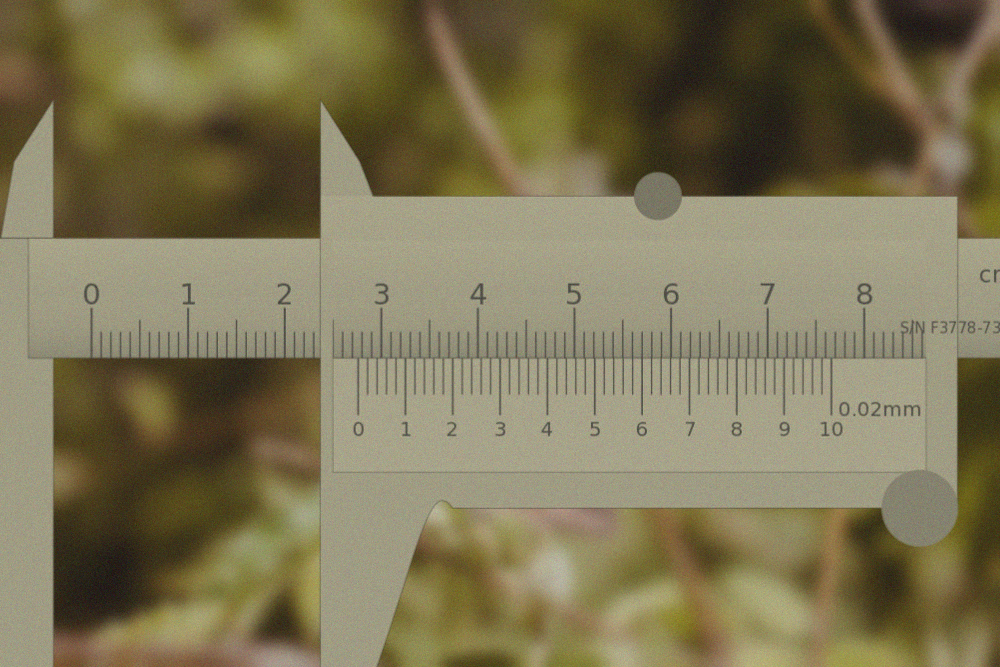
27.6
